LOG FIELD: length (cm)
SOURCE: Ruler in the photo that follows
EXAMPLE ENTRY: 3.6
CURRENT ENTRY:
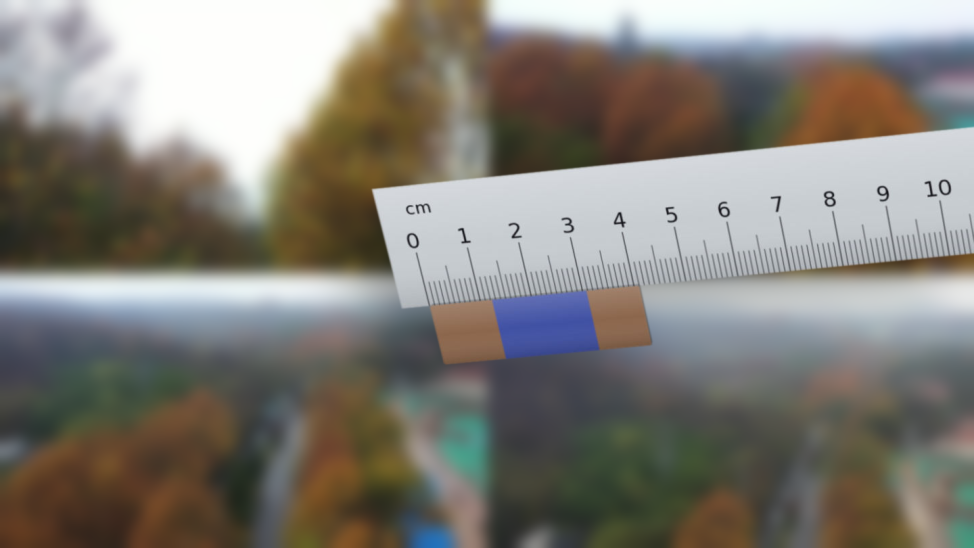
4.1
